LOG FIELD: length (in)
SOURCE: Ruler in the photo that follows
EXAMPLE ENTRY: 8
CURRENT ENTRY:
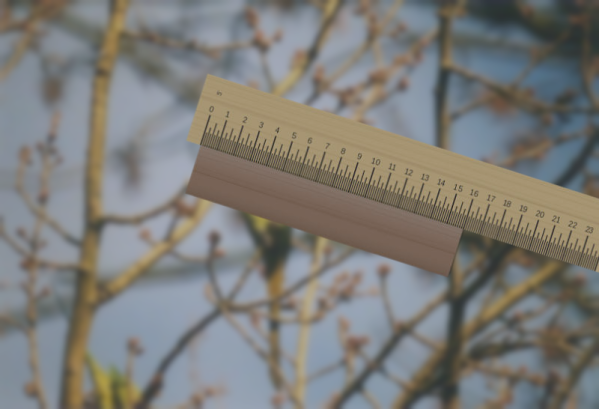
16
